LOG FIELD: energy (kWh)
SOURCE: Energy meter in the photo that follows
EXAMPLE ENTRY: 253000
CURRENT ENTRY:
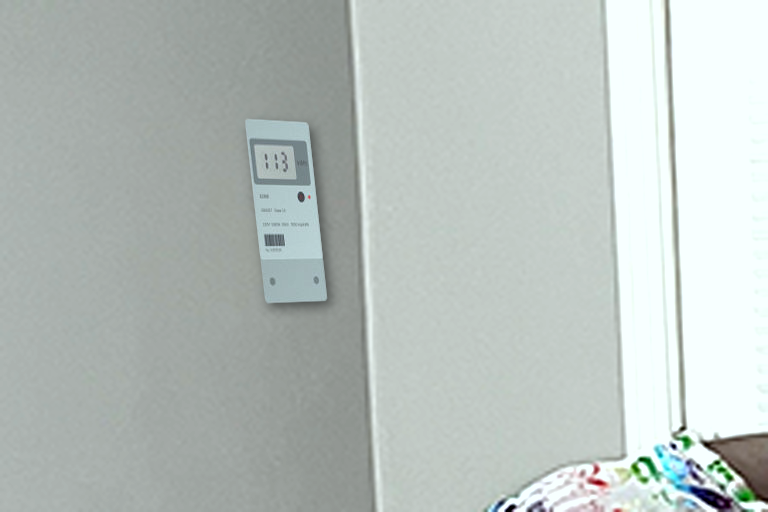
113
